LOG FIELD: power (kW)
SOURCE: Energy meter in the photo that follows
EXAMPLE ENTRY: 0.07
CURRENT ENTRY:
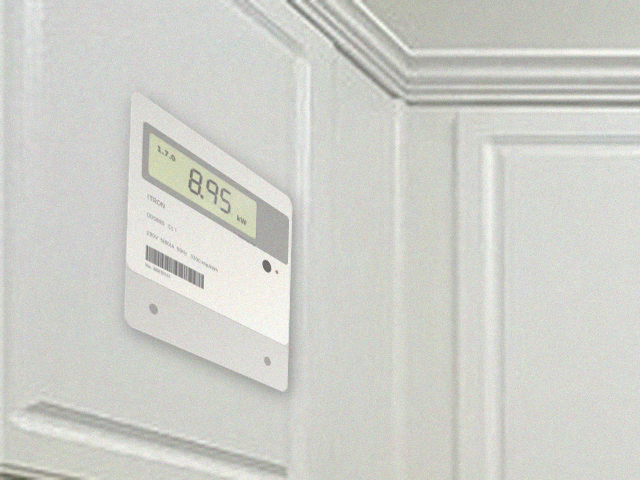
8.95
